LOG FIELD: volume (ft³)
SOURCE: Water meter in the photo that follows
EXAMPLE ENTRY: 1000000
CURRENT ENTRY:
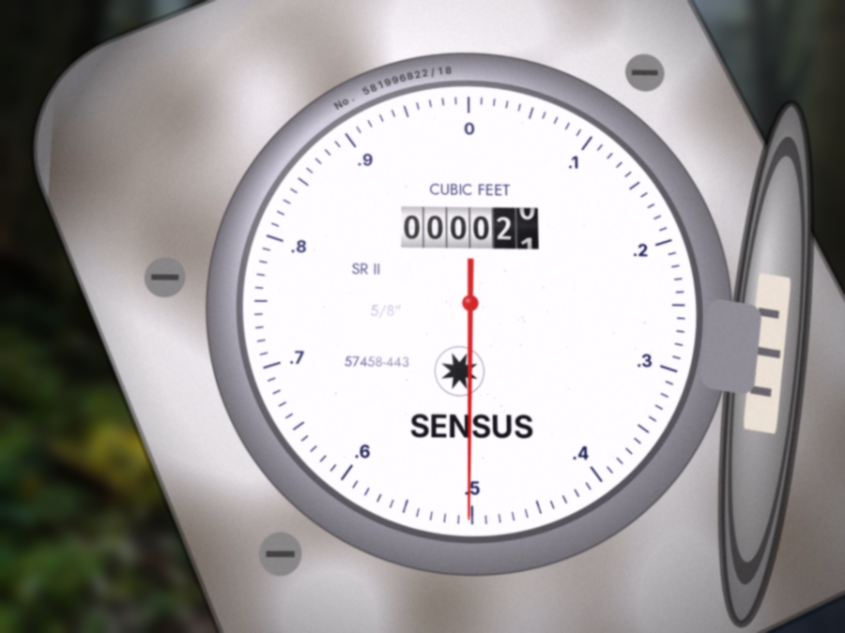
20.50
